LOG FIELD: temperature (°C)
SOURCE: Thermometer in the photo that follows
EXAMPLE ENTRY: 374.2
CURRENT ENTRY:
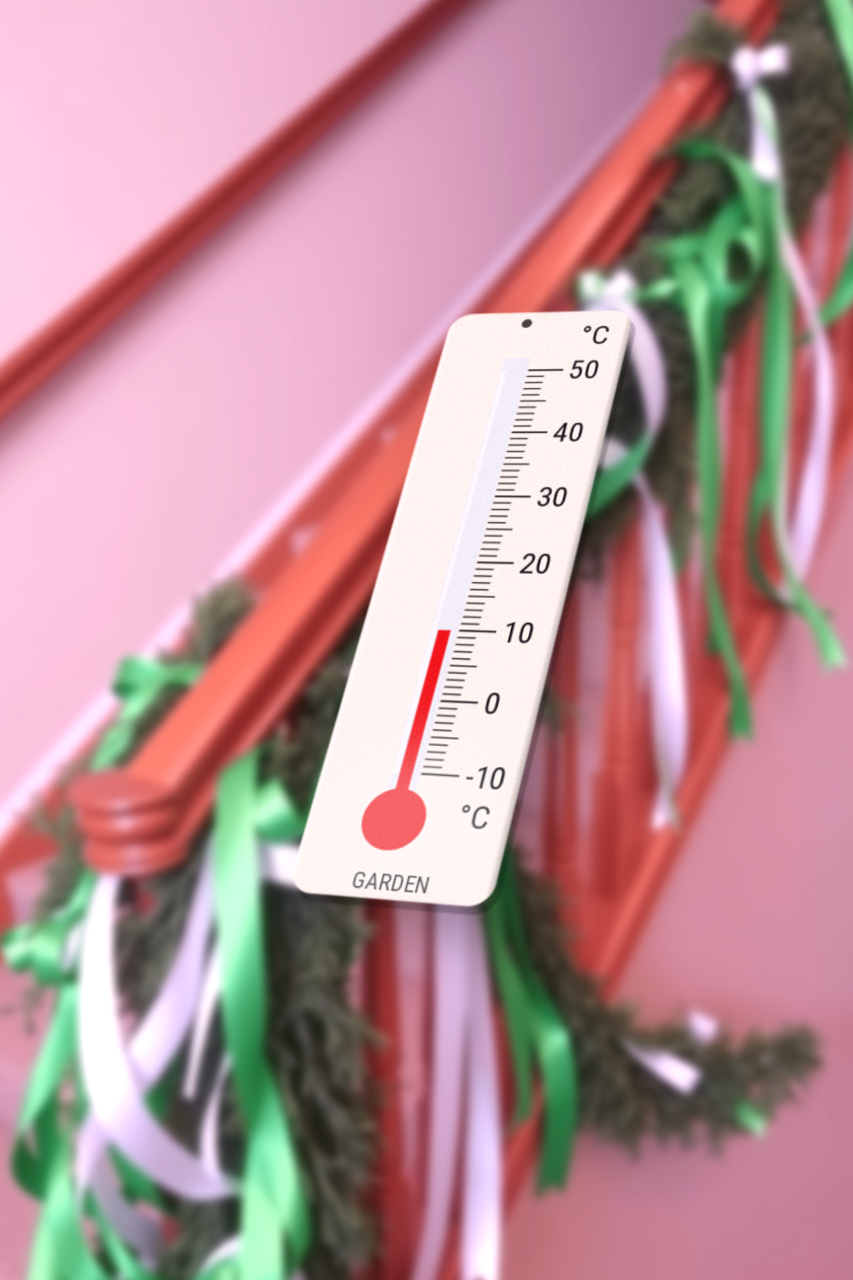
10
